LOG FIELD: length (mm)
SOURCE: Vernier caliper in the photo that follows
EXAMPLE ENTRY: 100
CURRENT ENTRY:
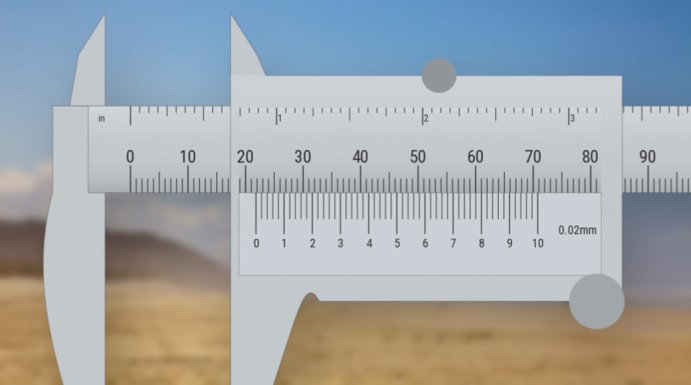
21.8
